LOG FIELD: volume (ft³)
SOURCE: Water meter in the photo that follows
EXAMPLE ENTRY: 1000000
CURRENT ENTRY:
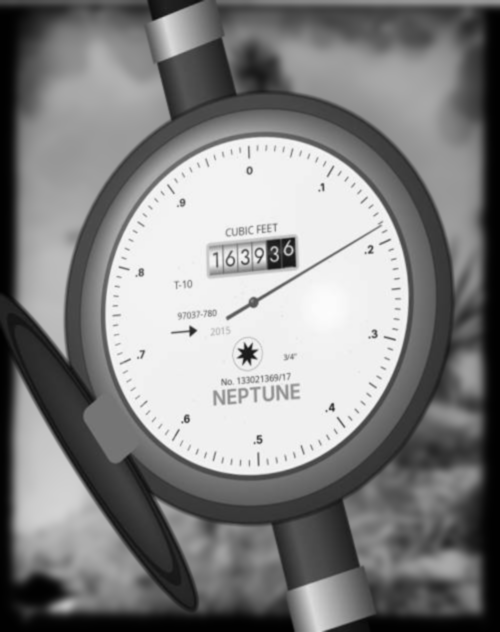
163936.18
